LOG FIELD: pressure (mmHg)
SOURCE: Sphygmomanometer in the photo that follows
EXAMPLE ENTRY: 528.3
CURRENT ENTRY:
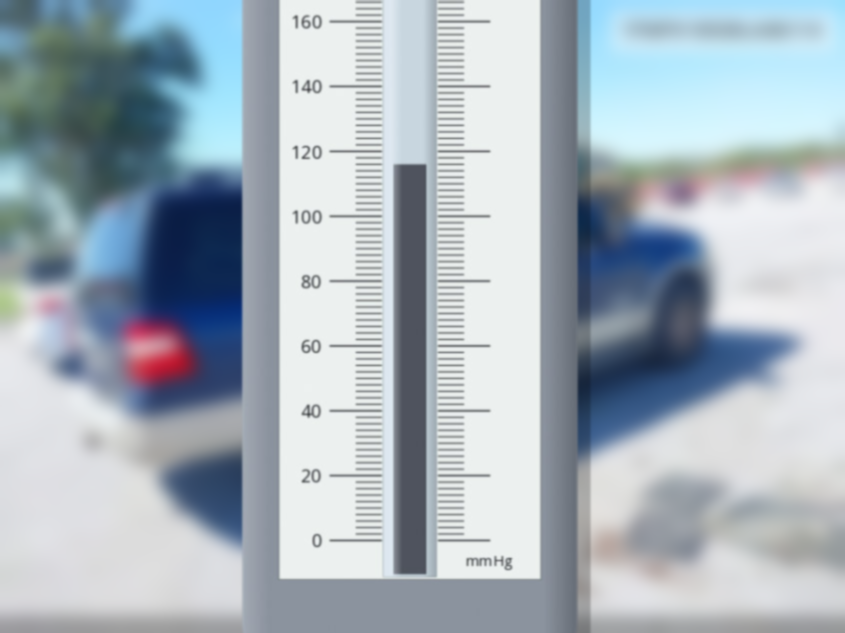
116
